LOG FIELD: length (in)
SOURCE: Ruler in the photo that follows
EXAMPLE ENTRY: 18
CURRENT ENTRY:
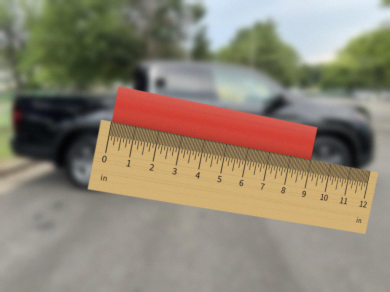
9
